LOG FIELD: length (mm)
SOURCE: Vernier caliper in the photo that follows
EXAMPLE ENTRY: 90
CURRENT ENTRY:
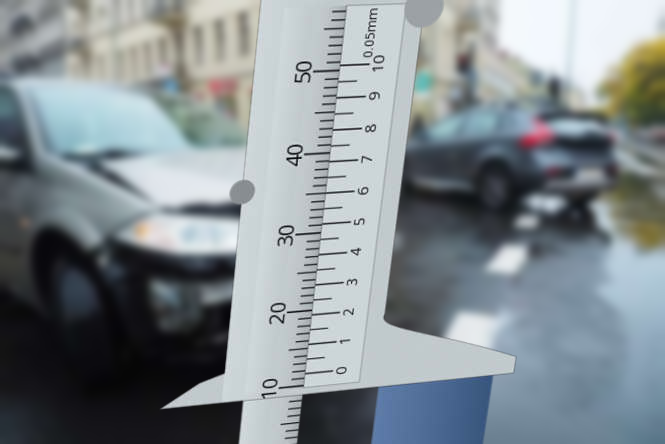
11.6
